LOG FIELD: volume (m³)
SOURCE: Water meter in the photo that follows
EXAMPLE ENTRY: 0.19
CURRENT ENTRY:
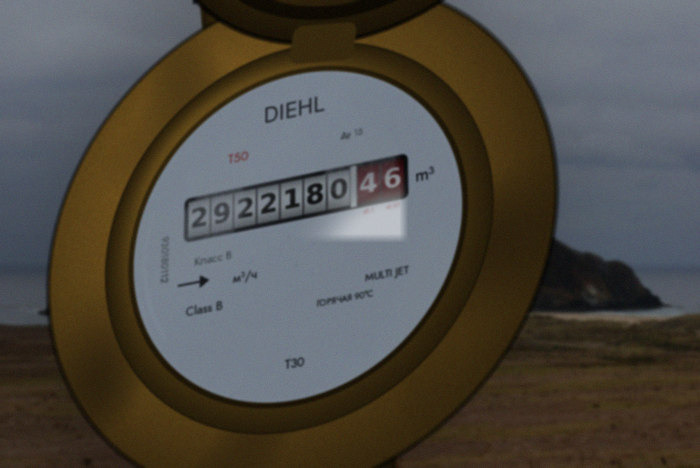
2922180.46
